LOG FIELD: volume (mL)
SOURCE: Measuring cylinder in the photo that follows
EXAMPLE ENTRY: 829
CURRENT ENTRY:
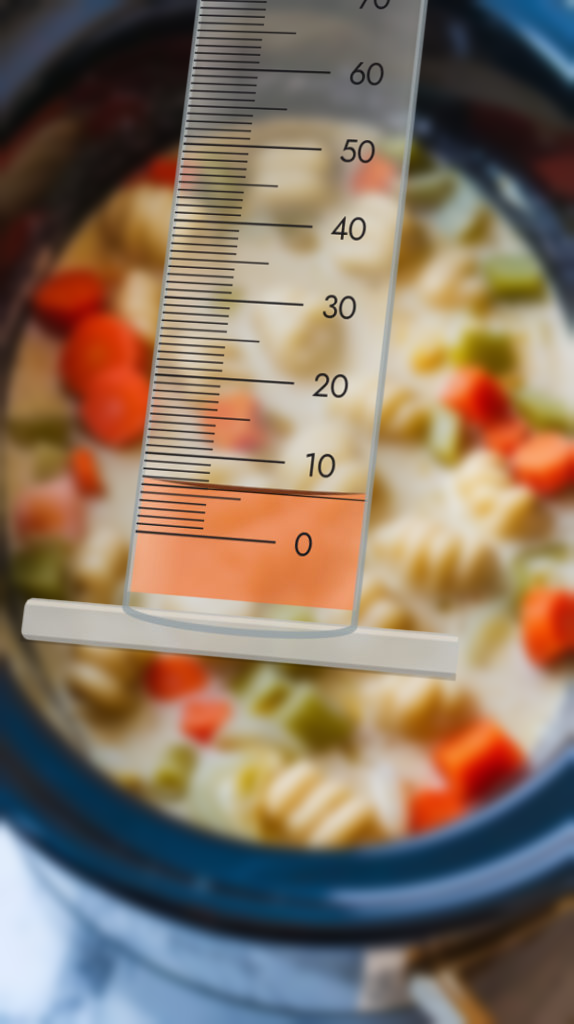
6
